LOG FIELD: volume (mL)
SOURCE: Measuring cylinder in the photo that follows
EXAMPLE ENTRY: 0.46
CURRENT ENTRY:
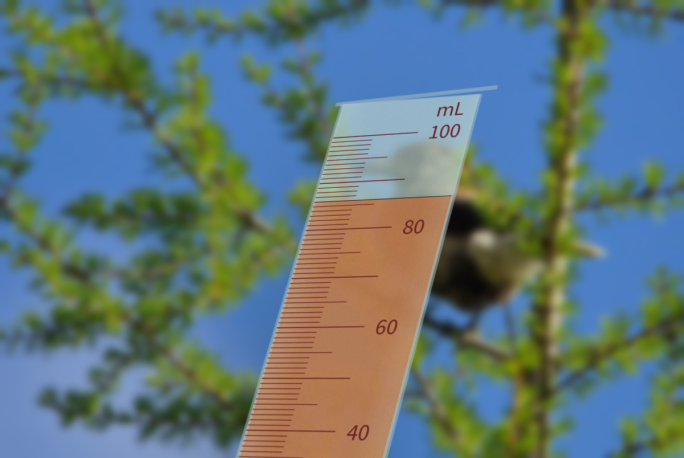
86
